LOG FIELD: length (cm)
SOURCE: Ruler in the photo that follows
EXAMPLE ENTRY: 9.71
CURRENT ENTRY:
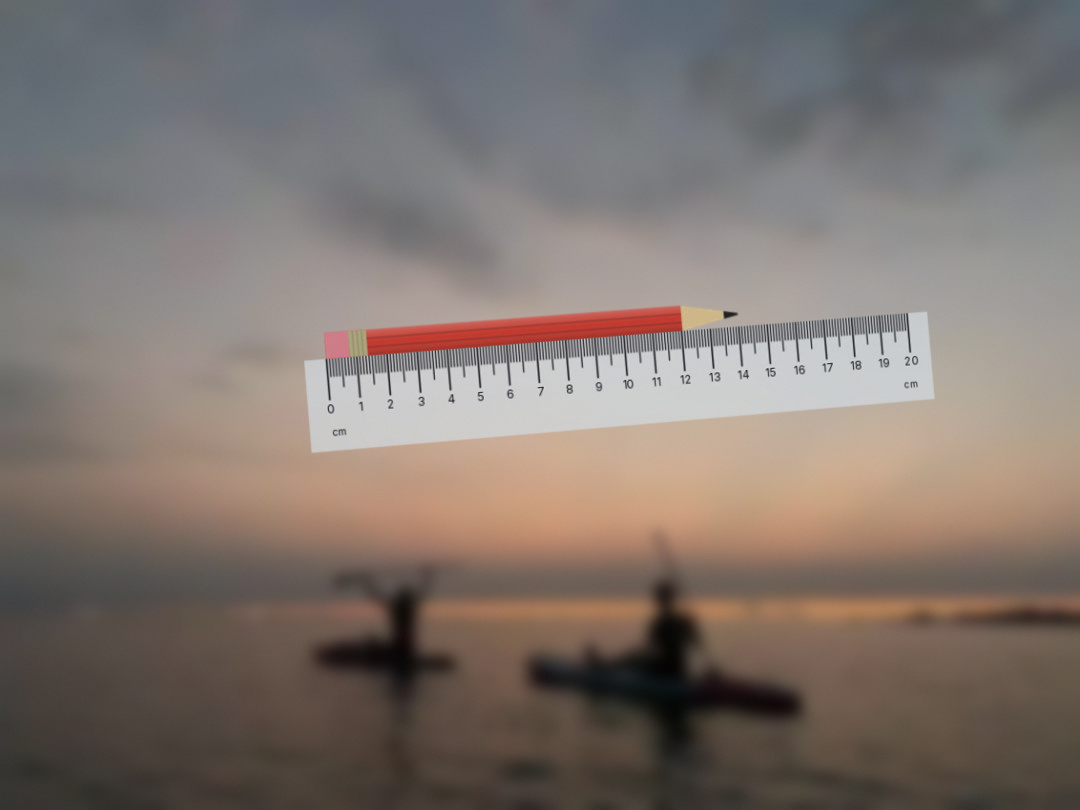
14
